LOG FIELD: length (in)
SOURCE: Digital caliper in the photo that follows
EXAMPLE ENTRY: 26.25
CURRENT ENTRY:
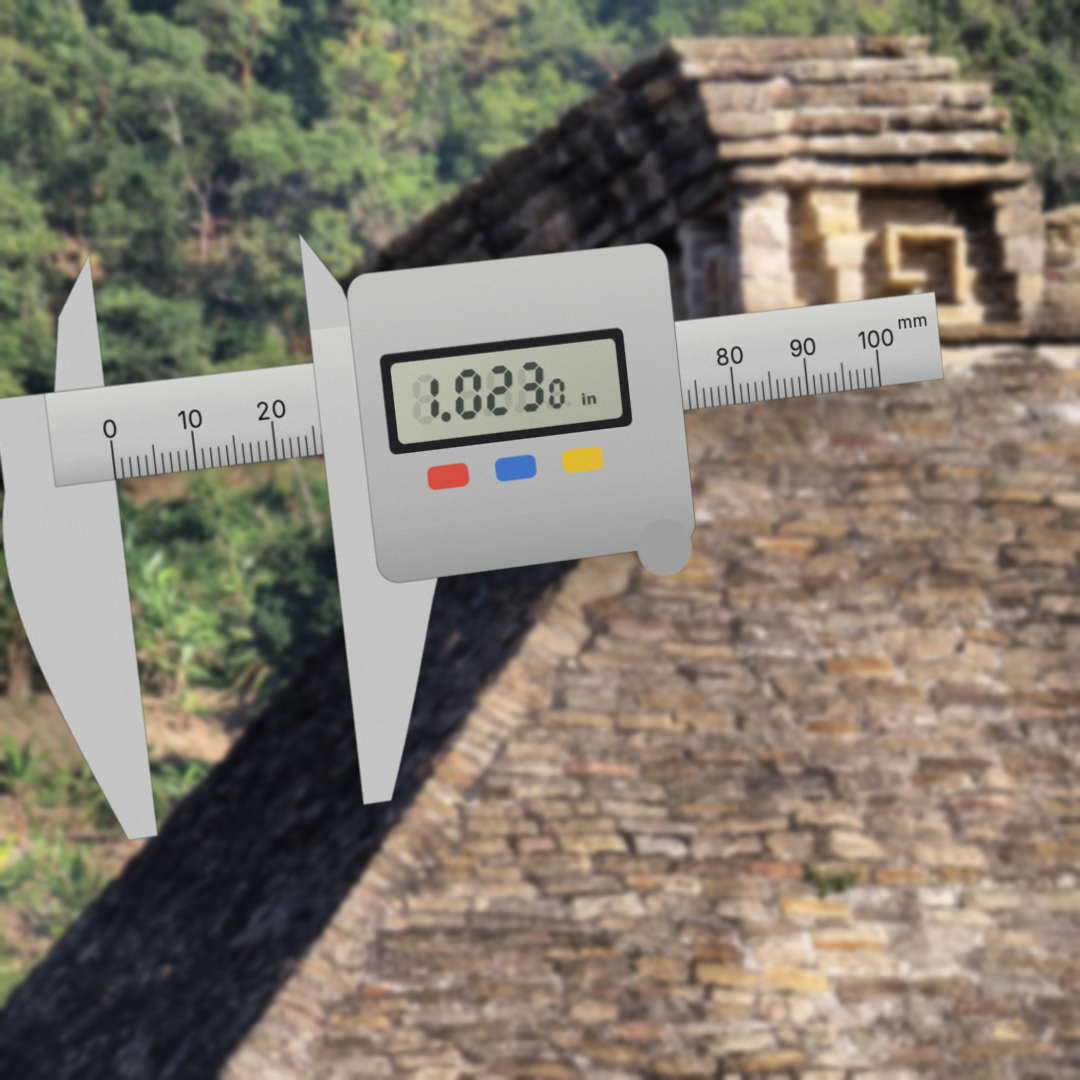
1.0230
